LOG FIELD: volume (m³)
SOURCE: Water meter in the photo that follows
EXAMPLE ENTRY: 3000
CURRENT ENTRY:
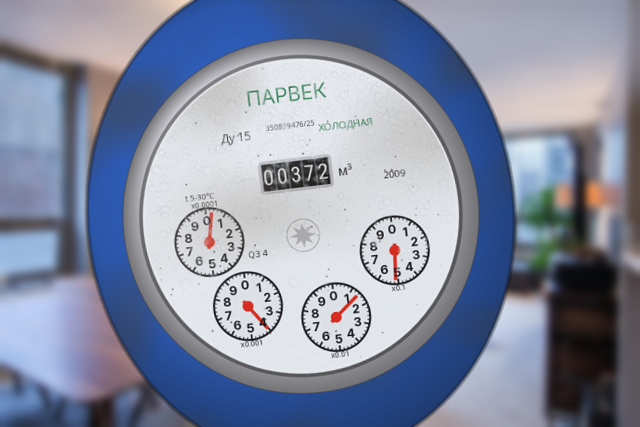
372.5140
